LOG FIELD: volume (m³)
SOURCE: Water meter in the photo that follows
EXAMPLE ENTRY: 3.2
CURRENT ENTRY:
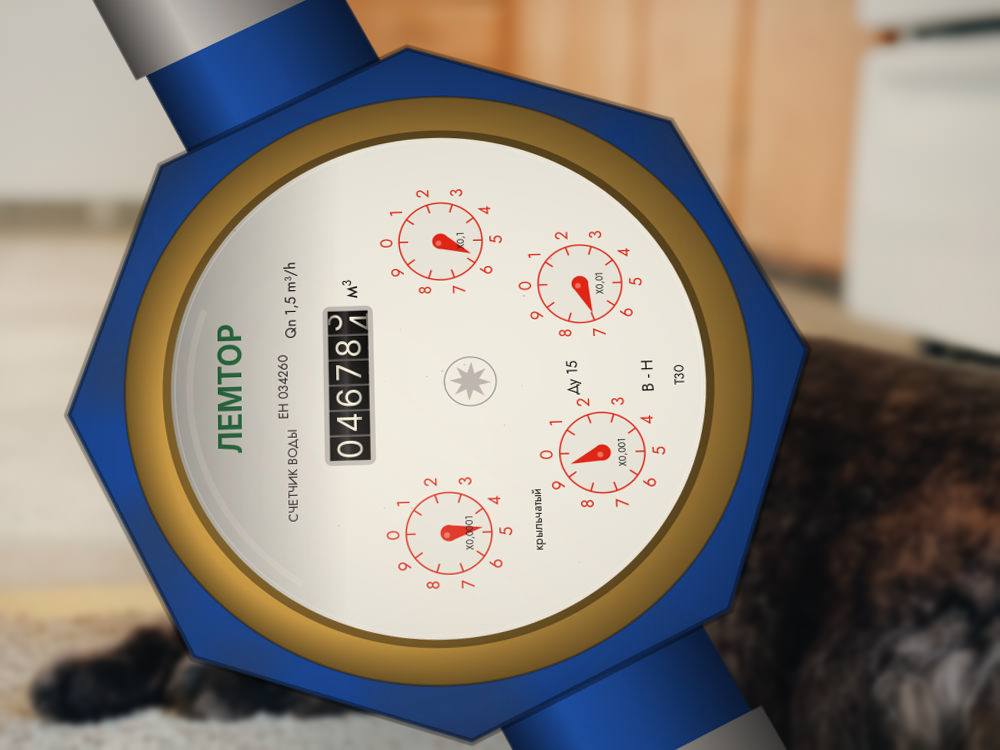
46783.5694
